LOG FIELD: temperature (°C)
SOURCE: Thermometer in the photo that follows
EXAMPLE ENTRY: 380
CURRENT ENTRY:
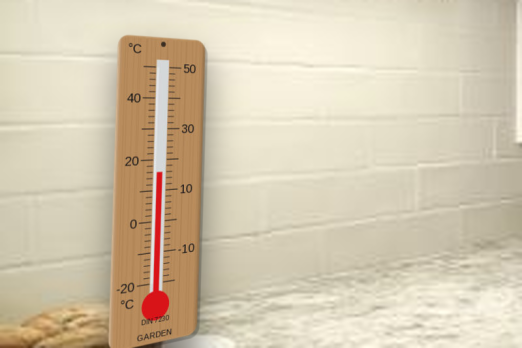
16
